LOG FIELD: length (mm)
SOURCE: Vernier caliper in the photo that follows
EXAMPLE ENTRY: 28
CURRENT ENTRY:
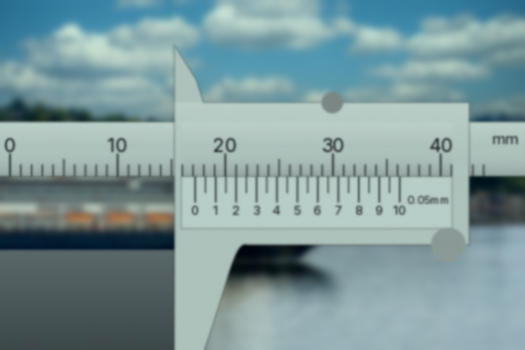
17.2
